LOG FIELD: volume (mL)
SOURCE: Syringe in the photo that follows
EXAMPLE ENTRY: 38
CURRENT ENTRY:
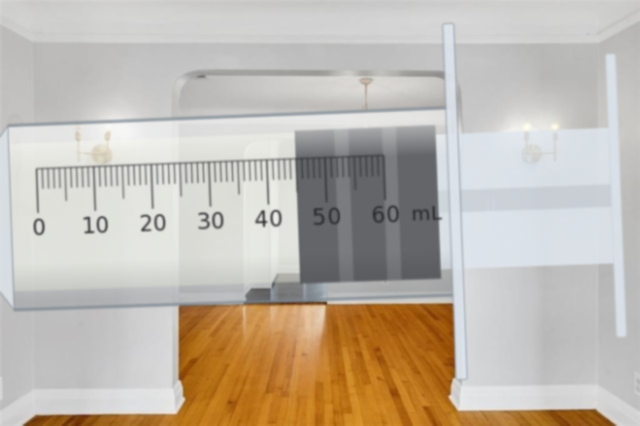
45
